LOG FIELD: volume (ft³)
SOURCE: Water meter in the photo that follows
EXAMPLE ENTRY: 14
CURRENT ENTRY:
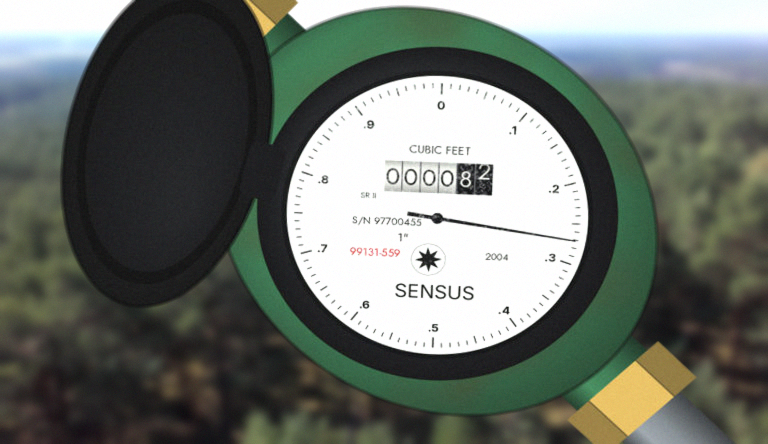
82.27
